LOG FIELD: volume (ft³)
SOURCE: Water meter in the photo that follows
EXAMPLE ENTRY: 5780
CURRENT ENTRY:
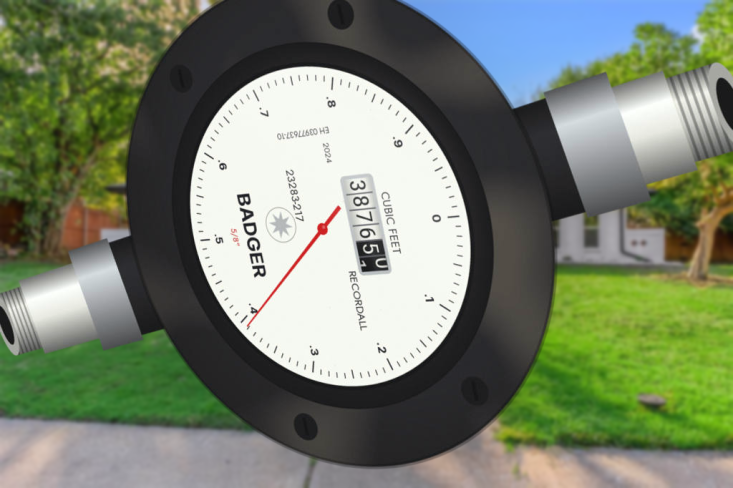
387650.39
